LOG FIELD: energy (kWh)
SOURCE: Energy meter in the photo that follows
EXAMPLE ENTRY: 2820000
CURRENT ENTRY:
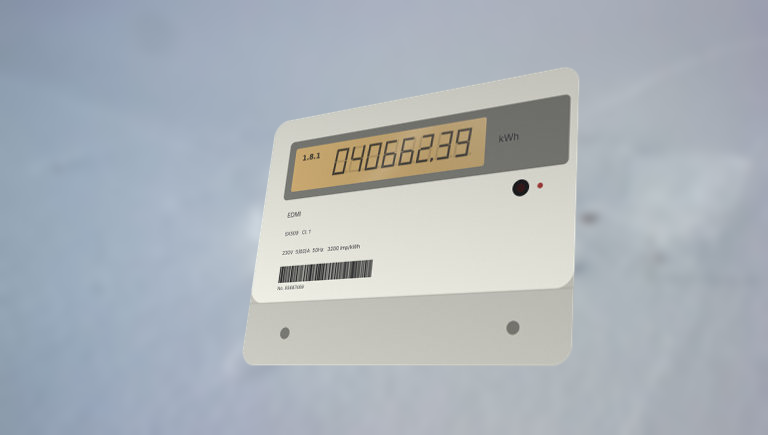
40662.39
